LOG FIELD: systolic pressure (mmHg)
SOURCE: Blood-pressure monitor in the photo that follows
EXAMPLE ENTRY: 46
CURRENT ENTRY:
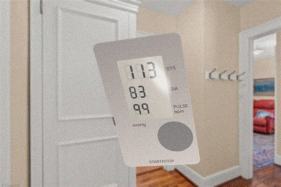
113
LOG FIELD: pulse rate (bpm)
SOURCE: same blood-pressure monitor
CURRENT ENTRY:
99
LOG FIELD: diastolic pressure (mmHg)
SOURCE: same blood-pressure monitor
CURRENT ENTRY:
83
